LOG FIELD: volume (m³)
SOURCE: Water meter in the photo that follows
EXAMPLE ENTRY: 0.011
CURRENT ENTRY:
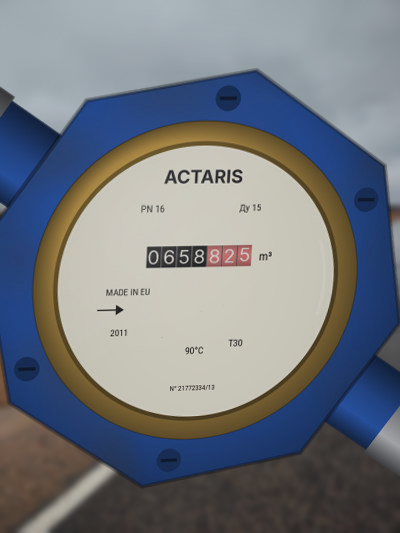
658.825
